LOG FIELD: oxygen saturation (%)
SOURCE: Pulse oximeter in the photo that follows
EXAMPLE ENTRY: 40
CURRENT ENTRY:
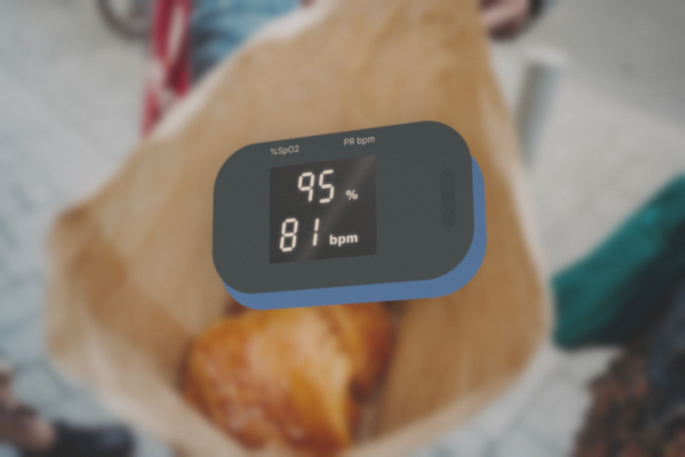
95
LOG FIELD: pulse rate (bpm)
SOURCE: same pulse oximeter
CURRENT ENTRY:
81
